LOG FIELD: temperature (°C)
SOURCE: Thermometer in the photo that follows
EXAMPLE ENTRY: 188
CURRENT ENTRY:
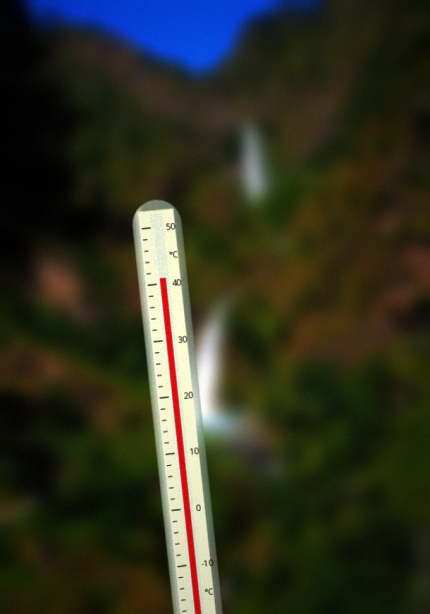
41
